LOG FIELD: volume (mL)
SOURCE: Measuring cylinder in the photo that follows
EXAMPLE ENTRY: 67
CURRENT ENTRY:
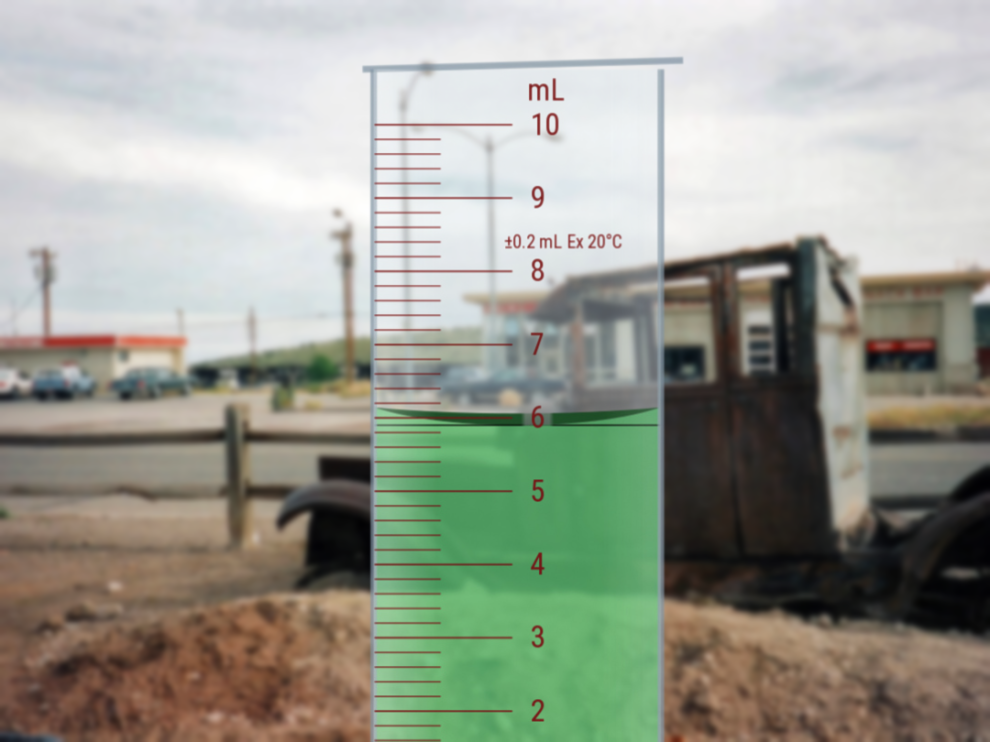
5.9
